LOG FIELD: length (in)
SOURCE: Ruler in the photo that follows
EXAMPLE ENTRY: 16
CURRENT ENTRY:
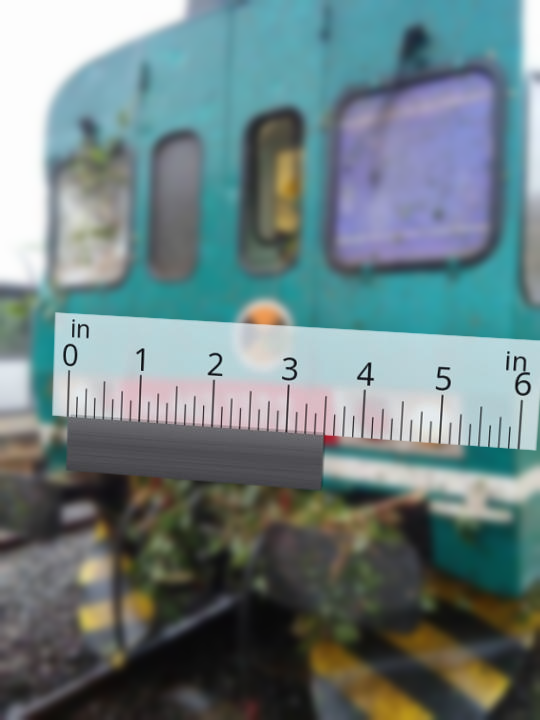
3.5
